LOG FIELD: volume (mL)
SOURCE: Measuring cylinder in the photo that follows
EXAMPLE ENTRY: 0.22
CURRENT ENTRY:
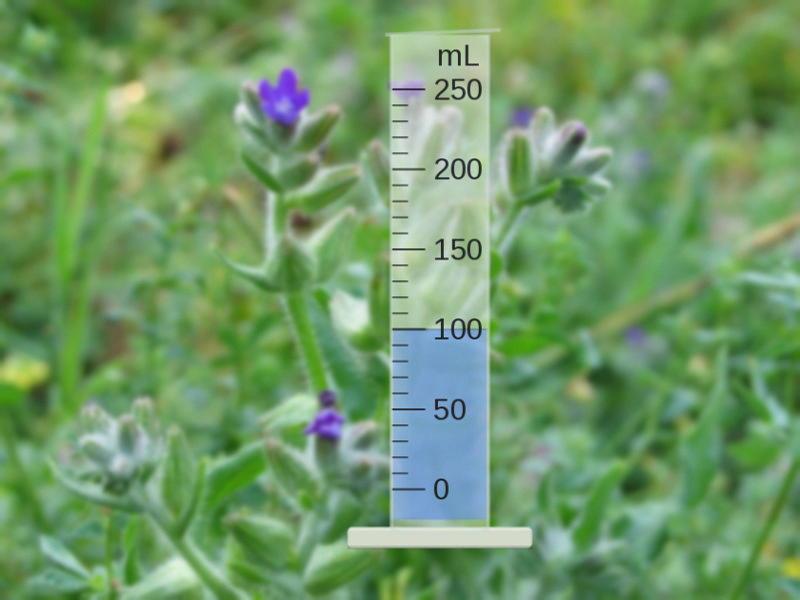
100
